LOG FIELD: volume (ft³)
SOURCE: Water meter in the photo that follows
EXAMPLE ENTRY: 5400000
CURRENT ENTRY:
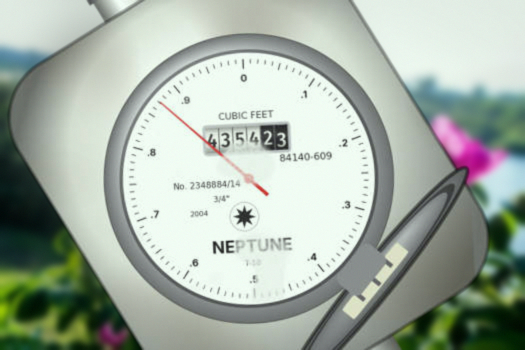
435422.87
